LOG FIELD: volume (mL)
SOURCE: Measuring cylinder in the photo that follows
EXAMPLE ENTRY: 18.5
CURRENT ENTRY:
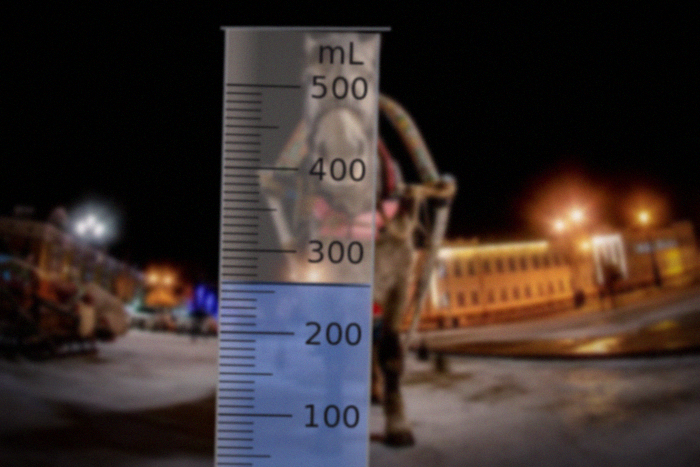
260
